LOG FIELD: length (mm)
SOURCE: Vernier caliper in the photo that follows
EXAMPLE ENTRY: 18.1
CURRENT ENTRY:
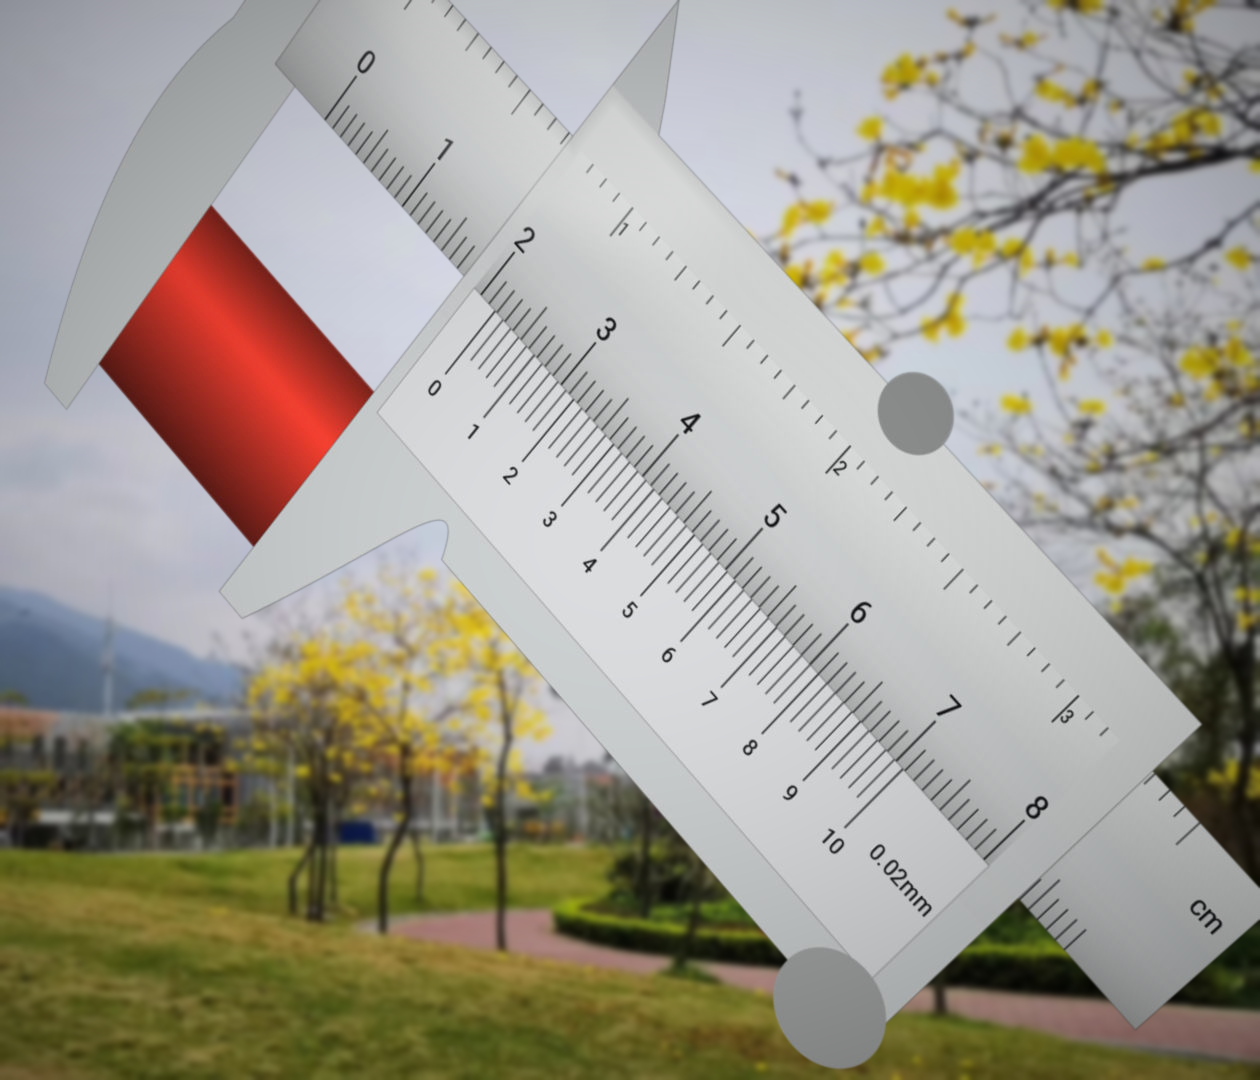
21.8
